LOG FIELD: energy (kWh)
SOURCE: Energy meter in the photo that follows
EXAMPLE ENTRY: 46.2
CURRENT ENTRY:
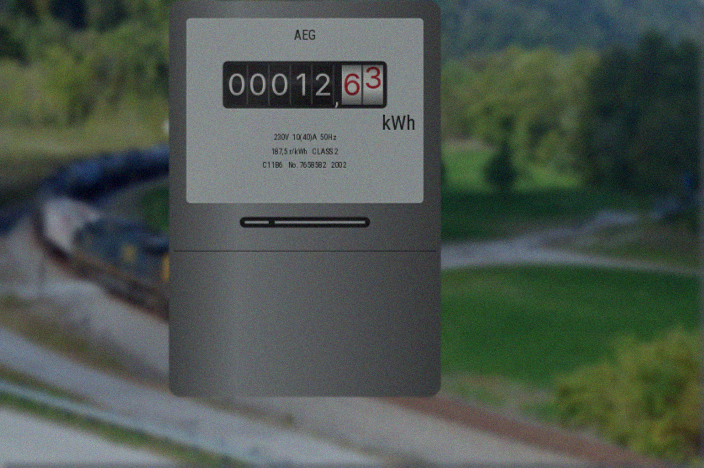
12.63
